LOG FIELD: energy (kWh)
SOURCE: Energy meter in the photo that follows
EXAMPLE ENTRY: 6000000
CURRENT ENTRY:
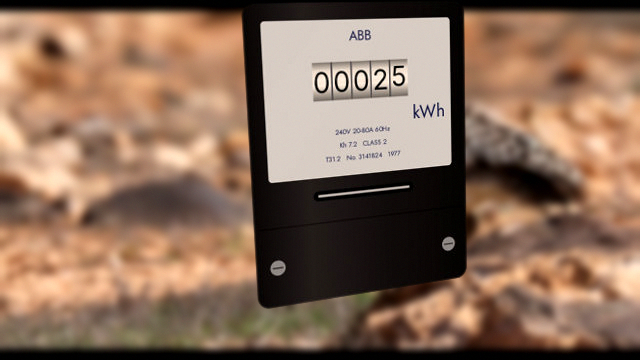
25
